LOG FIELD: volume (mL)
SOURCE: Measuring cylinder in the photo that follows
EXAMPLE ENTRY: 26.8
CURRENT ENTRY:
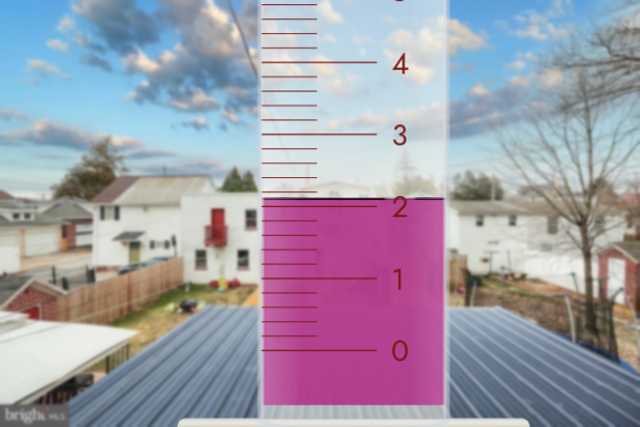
2.1
